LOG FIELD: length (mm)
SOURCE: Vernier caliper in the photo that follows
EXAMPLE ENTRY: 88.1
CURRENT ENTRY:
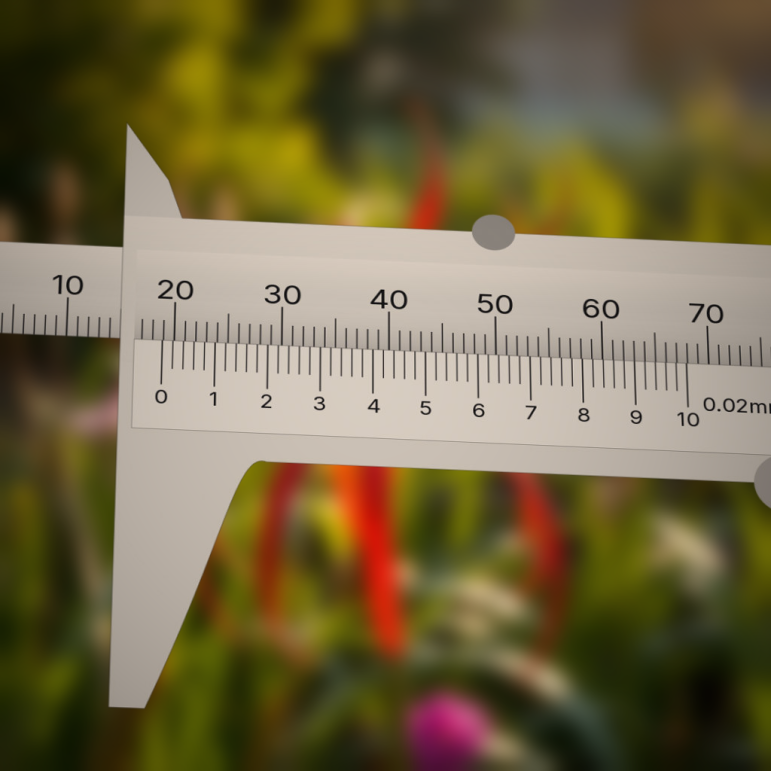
18.9
